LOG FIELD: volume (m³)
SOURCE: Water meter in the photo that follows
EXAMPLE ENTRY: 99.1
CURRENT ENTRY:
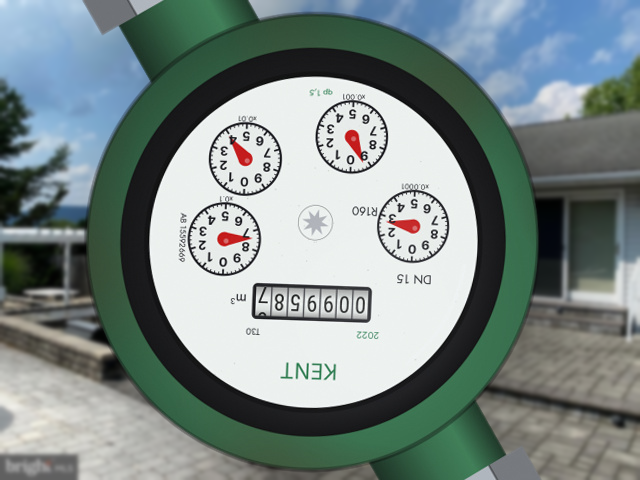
99586.7392
